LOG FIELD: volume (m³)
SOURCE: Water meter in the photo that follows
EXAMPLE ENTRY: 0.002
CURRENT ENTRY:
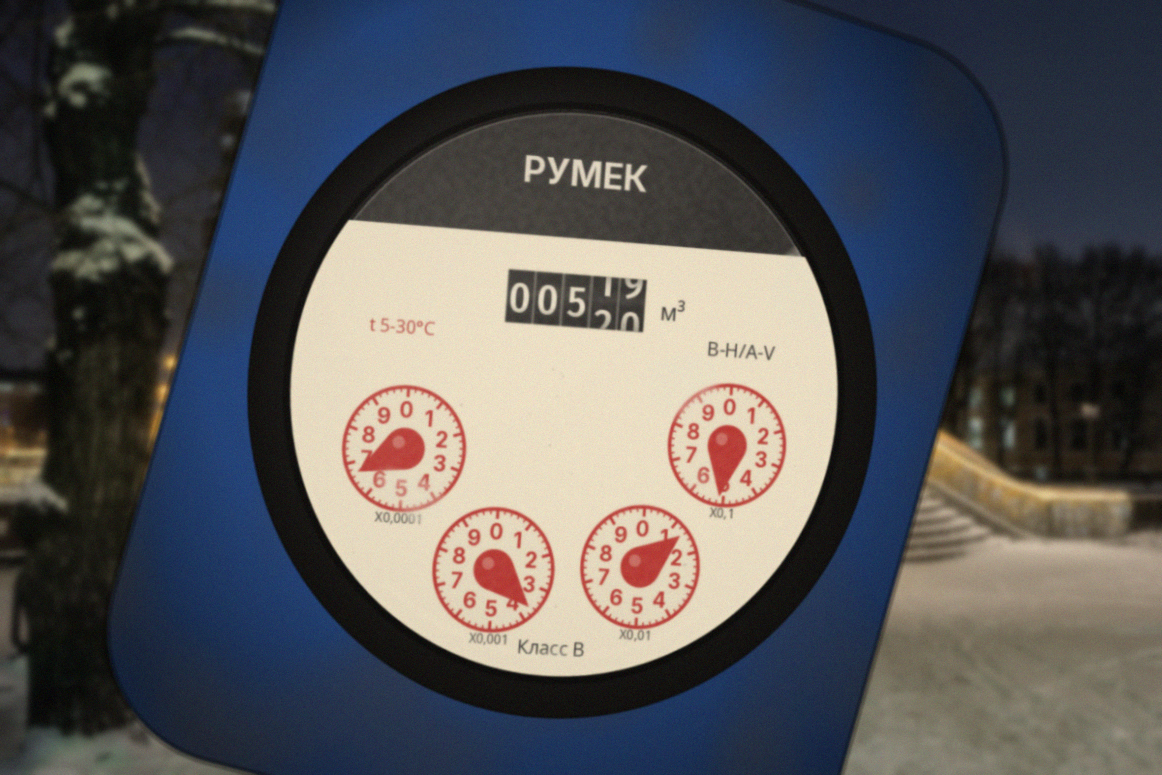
519.5136
